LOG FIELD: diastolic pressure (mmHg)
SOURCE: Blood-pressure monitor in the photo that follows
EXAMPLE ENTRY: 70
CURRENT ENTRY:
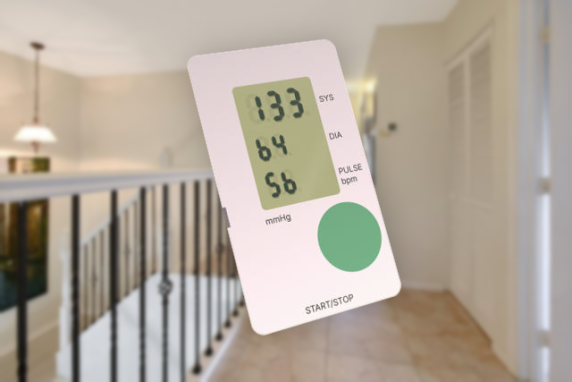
64
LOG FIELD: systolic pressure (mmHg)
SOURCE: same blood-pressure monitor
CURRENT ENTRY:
133
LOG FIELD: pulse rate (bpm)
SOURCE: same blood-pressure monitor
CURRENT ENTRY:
56
